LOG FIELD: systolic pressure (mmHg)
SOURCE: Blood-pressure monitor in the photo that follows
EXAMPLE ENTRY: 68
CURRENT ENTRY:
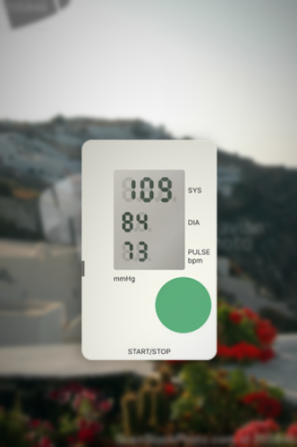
109
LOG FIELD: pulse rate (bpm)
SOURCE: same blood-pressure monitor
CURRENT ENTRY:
73
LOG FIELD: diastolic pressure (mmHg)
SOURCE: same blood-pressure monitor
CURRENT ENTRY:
84
